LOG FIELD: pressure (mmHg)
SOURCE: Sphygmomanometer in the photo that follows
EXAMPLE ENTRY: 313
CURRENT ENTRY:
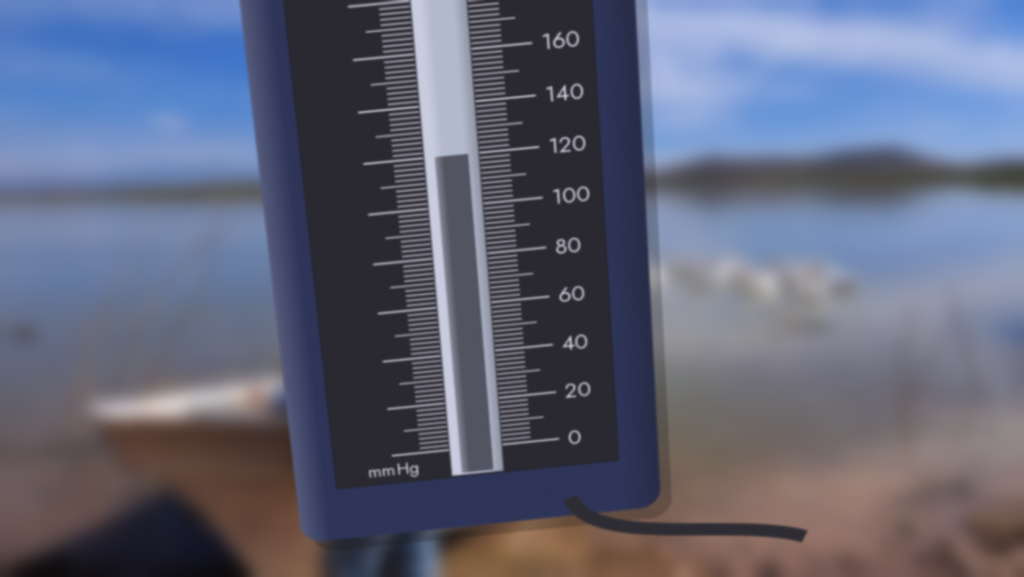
120
